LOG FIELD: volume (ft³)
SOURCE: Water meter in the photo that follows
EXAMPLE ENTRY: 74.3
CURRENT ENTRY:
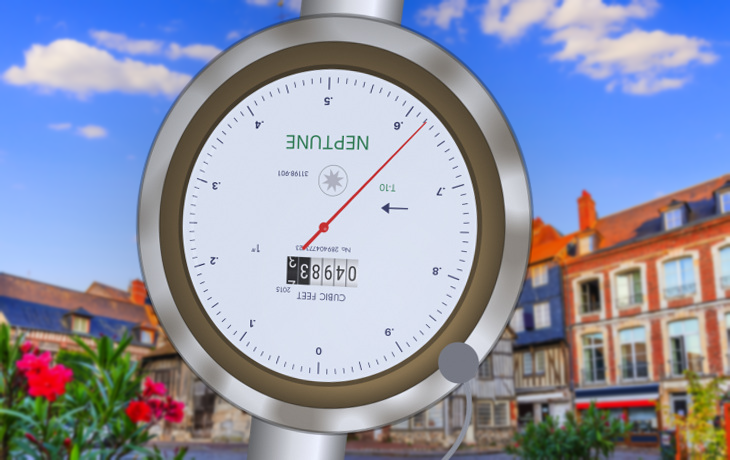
49832.62
